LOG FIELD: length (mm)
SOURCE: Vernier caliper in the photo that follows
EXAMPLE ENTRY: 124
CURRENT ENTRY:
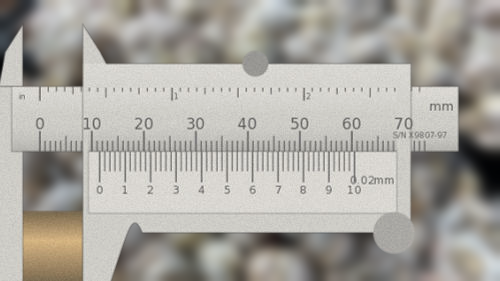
11.5
